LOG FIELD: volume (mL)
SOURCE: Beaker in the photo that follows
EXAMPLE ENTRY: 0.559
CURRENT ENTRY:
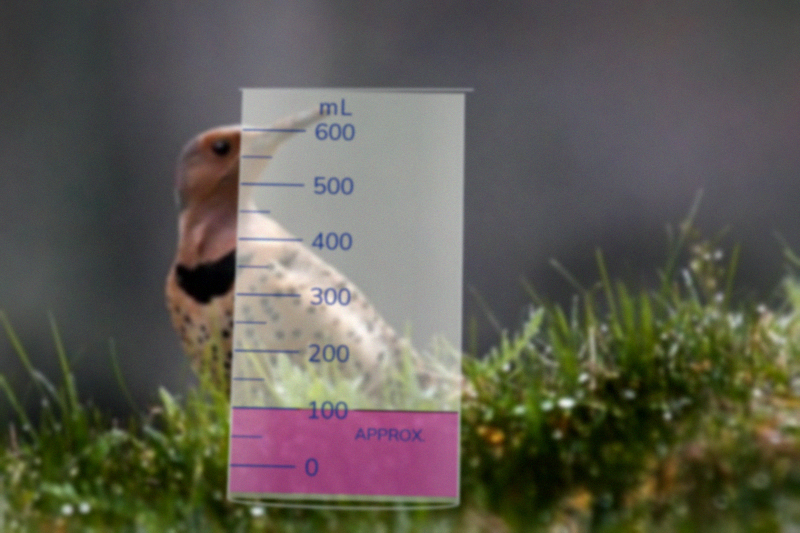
100
